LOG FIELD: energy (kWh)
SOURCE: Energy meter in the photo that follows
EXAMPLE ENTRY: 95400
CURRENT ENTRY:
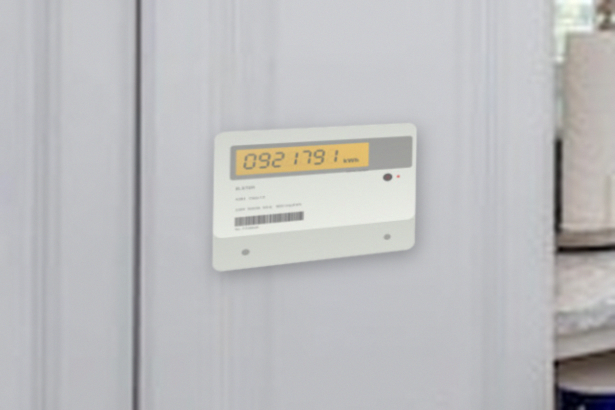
921791
